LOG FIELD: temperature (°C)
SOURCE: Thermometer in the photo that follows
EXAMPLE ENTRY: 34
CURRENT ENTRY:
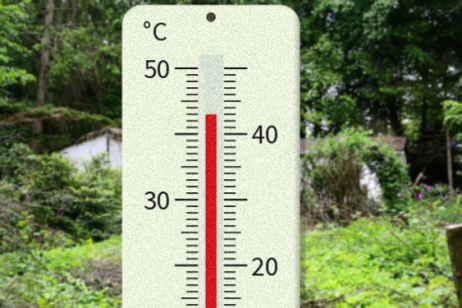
43
